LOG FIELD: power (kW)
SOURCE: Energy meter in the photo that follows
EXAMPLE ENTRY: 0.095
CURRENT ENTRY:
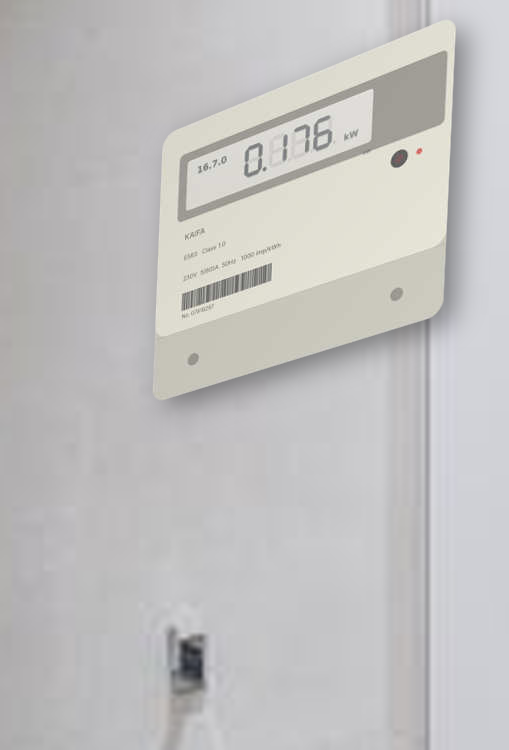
0.176
